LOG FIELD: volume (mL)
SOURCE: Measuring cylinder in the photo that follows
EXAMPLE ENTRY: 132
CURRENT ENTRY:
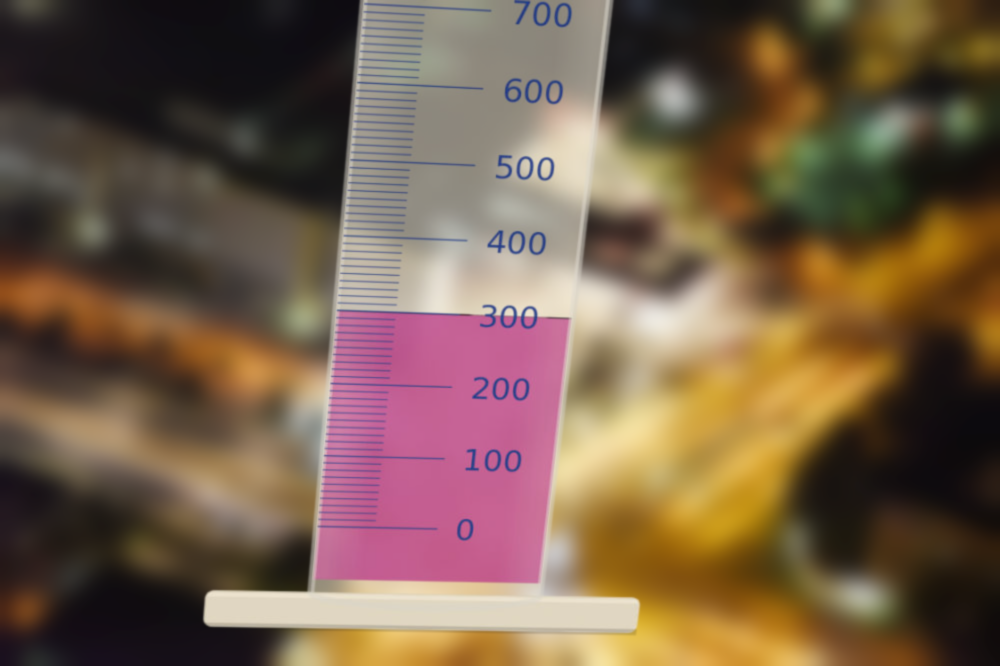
300
